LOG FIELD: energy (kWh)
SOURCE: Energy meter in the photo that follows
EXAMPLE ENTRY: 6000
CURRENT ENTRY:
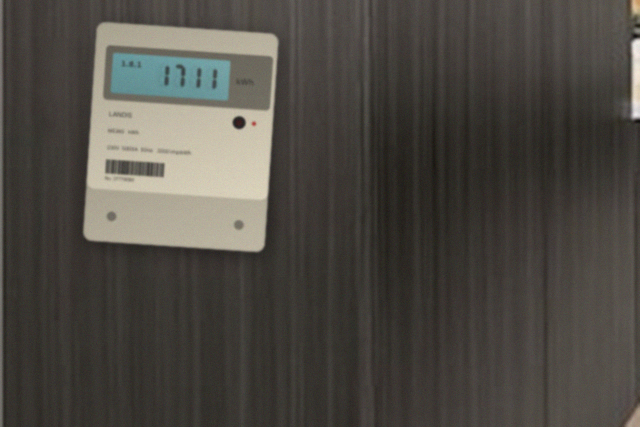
1711
